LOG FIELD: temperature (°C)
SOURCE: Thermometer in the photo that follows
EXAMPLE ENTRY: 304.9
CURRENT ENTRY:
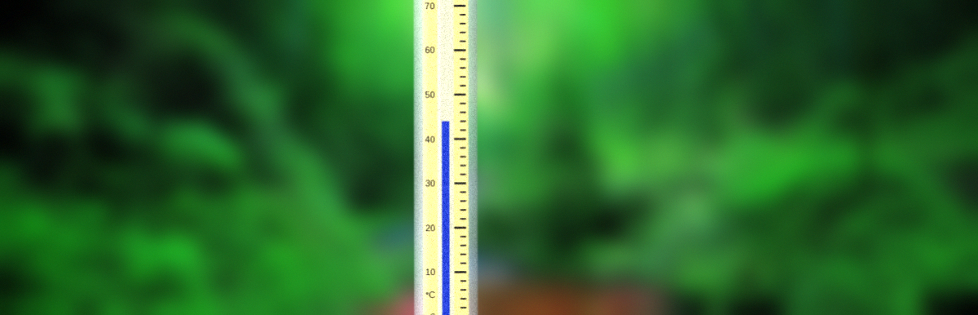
44
